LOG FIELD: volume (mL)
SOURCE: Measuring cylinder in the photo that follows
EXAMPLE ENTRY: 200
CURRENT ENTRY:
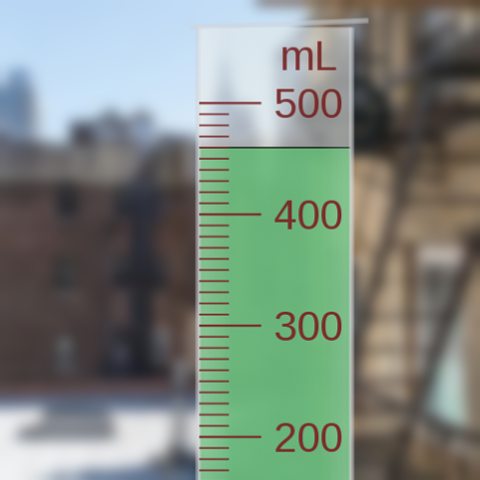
460
